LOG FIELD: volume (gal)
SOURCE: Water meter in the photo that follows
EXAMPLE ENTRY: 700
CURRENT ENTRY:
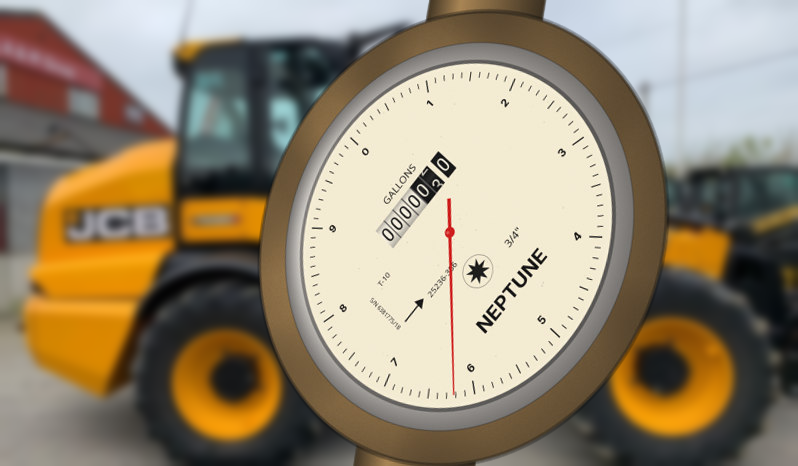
26.2
